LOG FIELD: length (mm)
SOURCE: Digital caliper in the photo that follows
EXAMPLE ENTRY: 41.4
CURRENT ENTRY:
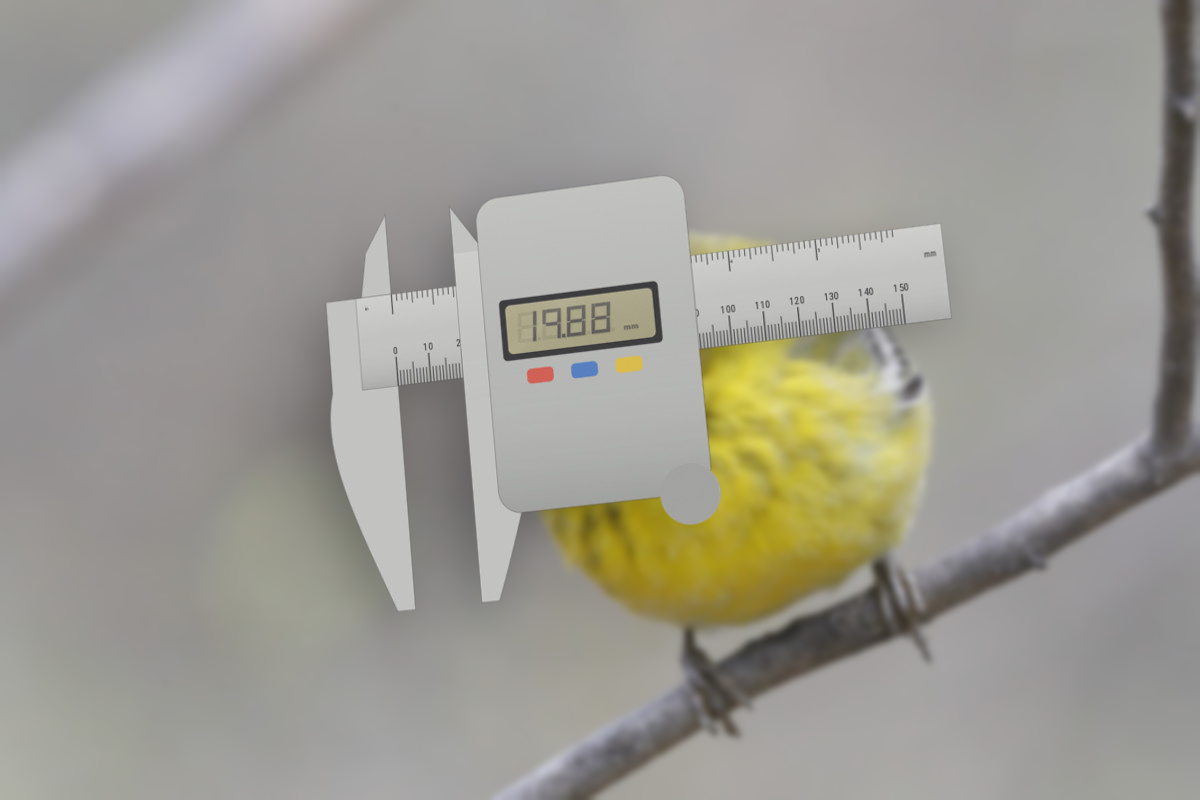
19.88
